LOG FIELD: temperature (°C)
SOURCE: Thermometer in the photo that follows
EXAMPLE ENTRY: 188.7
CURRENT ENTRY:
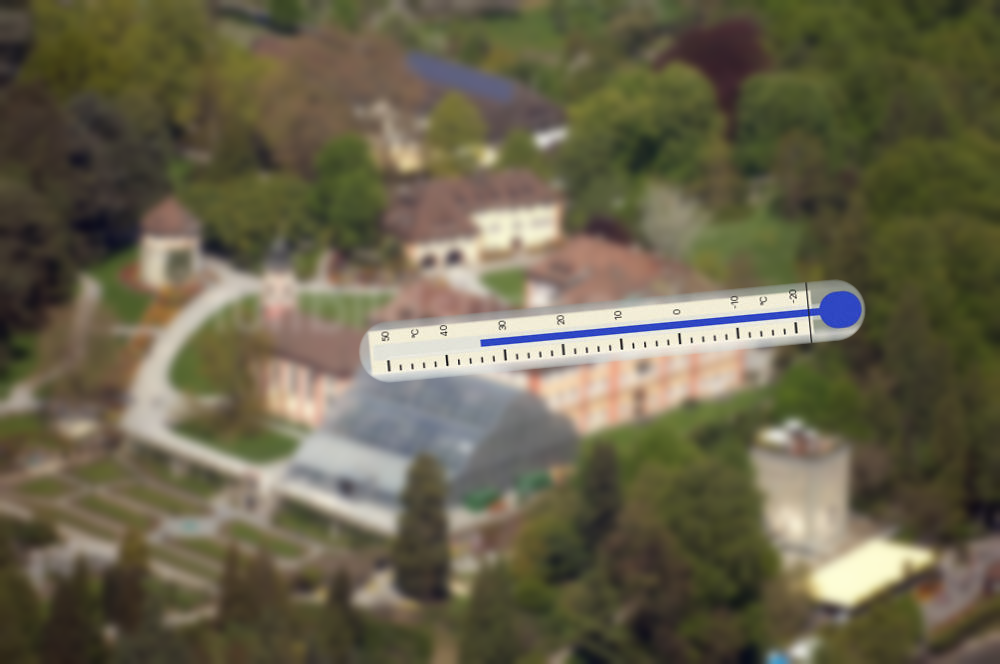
34
